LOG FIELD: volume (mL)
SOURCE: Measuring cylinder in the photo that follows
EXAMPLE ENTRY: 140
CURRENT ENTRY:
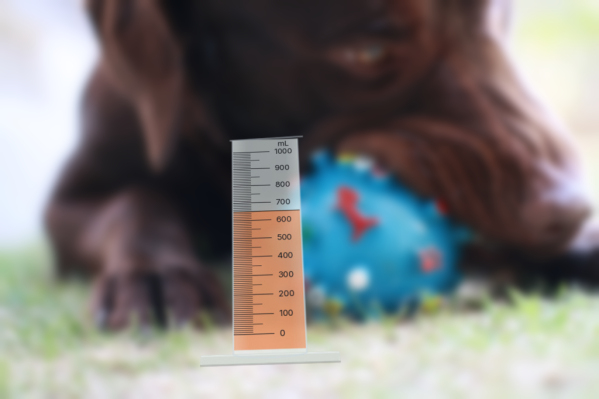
650
